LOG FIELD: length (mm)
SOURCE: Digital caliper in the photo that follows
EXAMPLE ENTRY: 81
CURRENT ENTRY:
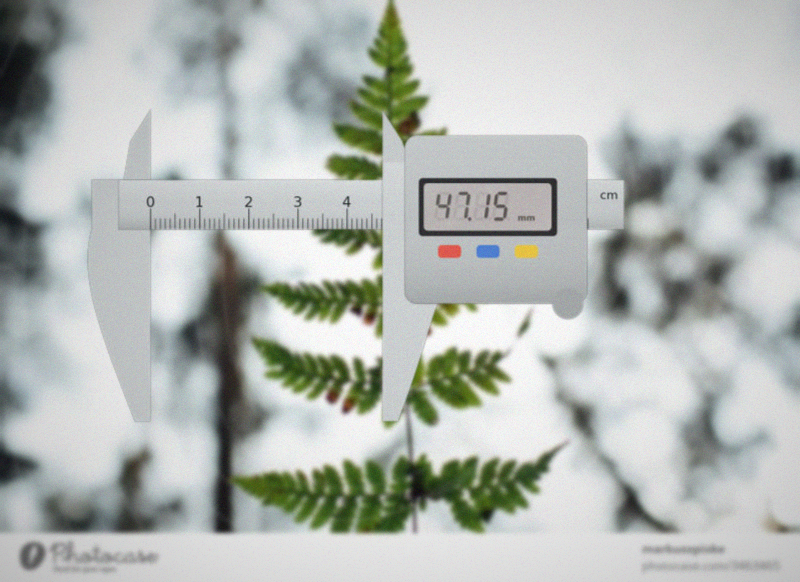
47.15
